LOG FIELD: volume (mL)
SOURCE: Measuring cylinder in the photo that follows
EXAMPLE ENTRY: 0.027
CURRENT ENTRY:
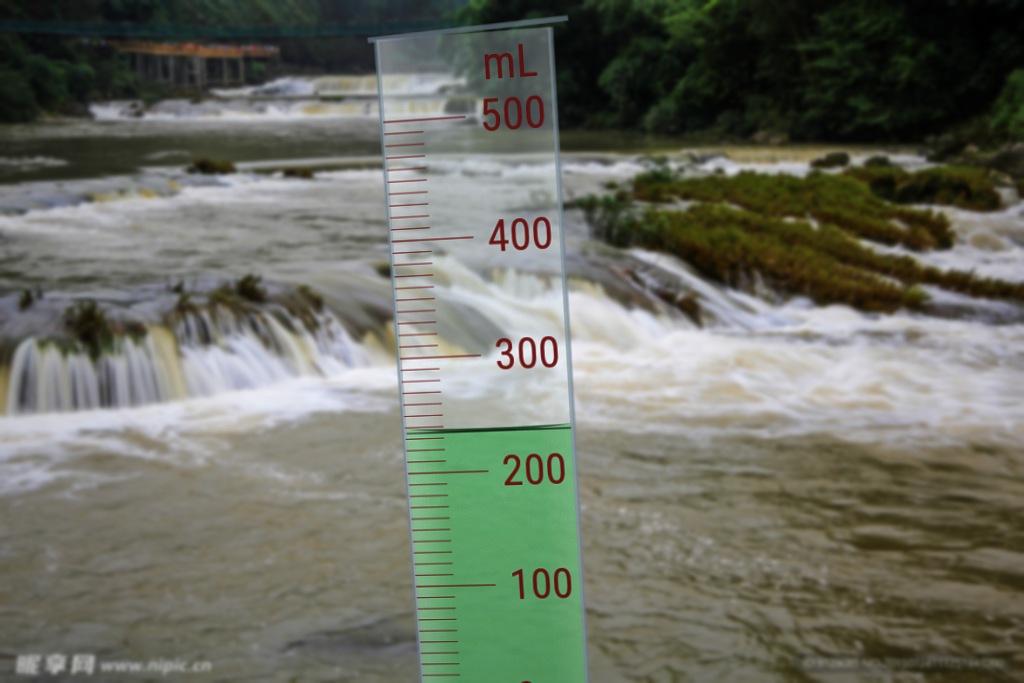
235
